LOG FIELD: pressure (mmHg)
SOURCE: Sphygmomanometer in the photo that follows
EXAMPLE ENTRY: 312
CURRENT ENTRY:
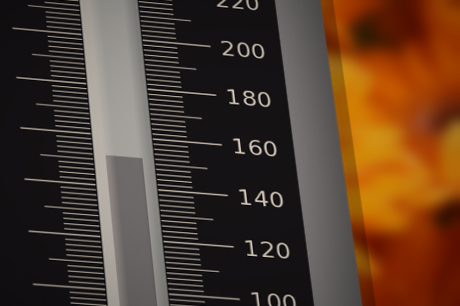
152
